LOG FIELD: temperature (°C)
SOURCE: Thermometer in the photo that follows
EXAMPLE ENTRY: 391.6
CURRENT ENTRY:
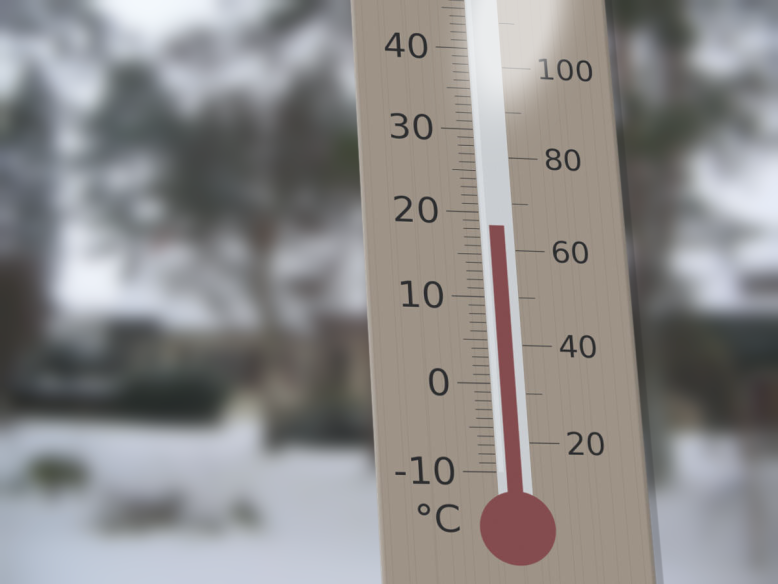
18.5
